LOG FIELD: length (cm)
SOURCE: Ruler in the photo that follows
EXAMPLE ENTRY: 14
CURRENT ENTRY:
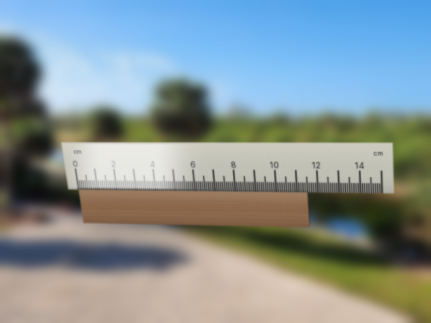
11.5
